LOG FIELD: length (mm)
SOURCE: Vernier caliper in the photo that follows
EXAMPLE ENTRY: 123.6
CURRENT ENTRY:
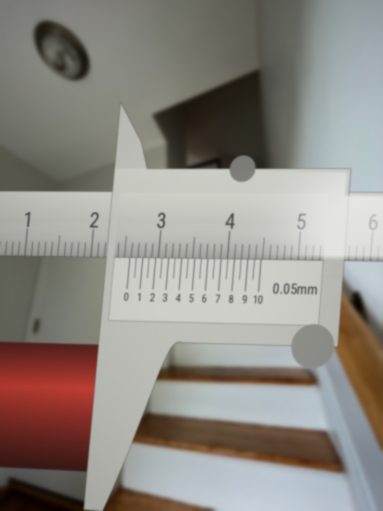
25.8
